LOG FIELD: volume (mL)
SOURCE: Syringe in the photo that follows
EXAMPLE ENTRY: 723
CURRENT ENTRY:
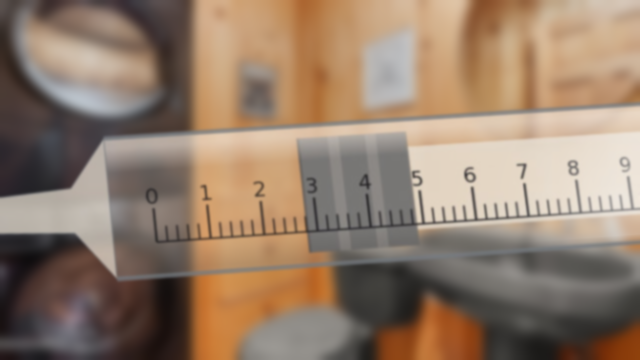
2.8
